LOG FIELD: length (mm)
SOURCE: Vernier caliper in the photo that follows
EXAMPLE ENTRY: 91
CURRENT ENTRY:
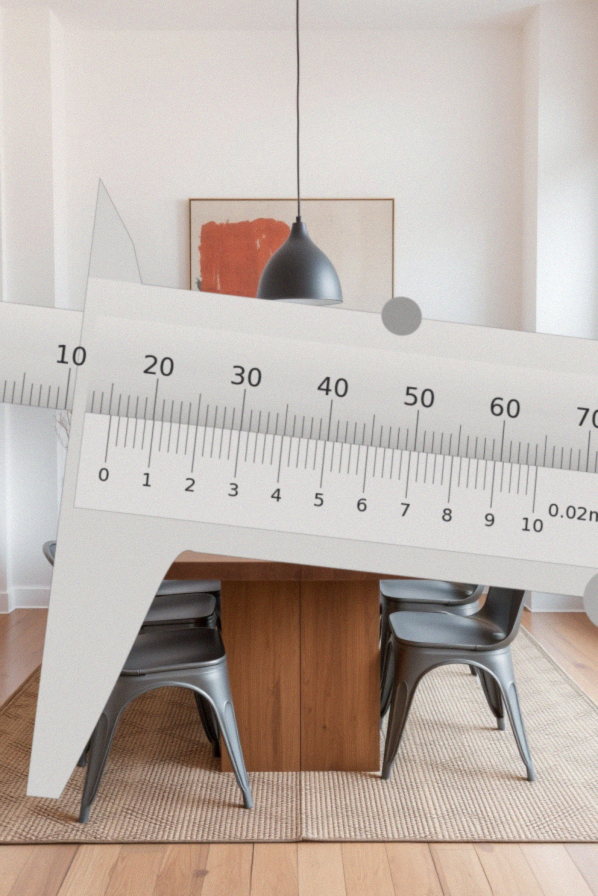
15.2
